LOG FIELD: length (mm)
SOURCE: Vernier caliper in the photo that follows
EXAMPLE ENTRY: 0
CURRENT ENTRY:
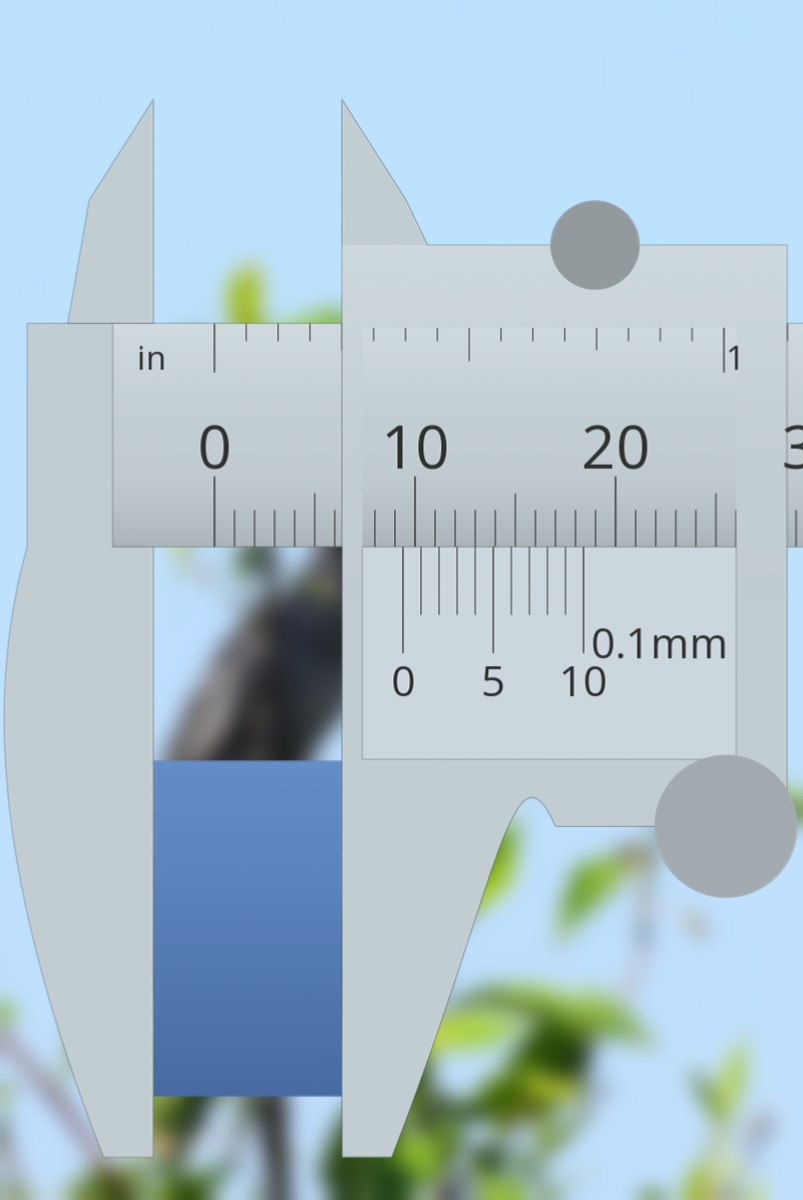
9.4
